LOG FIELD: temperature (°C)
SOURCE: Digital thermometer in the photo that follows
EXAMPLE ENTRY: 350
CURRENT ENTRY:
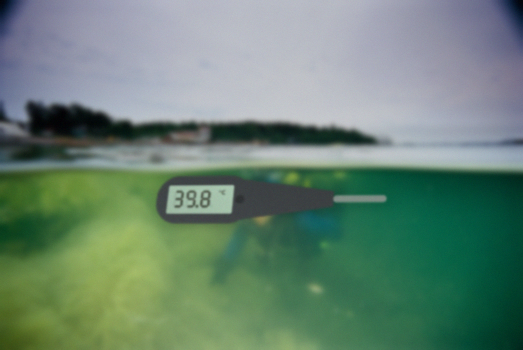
39.8
